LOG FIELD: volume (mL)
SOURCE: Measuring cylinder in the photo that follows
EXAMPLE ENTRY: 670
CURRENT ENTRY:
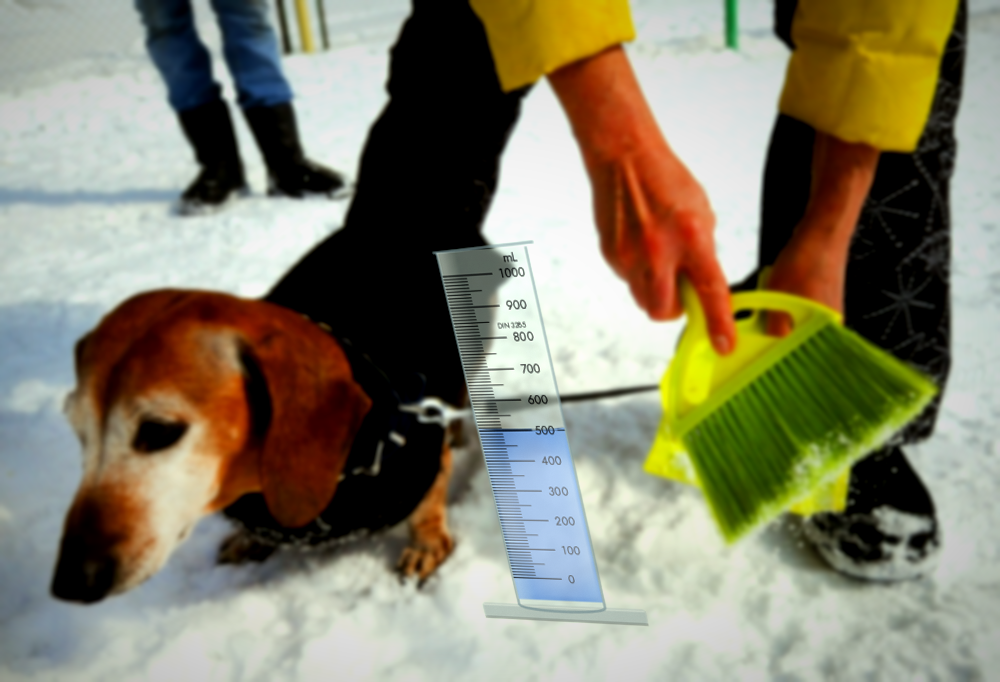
500
